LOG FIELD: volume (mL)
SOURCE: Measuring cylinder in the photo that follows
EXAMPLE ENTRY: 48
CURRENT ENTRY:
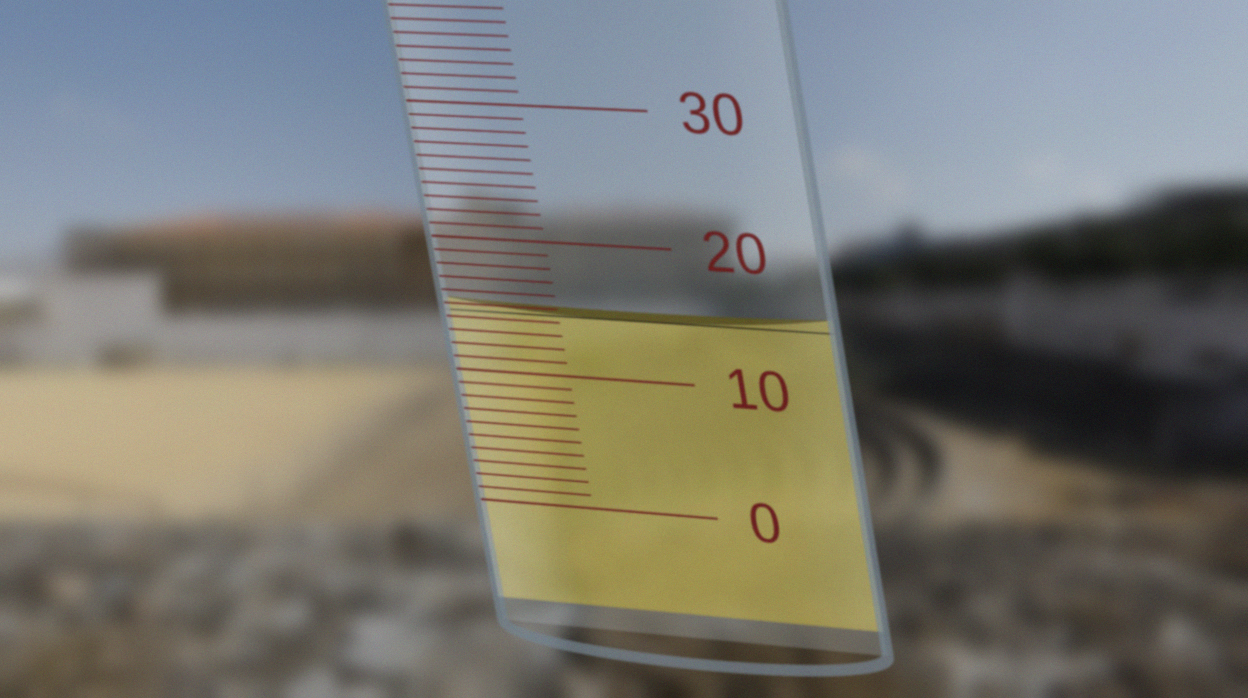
14.5
